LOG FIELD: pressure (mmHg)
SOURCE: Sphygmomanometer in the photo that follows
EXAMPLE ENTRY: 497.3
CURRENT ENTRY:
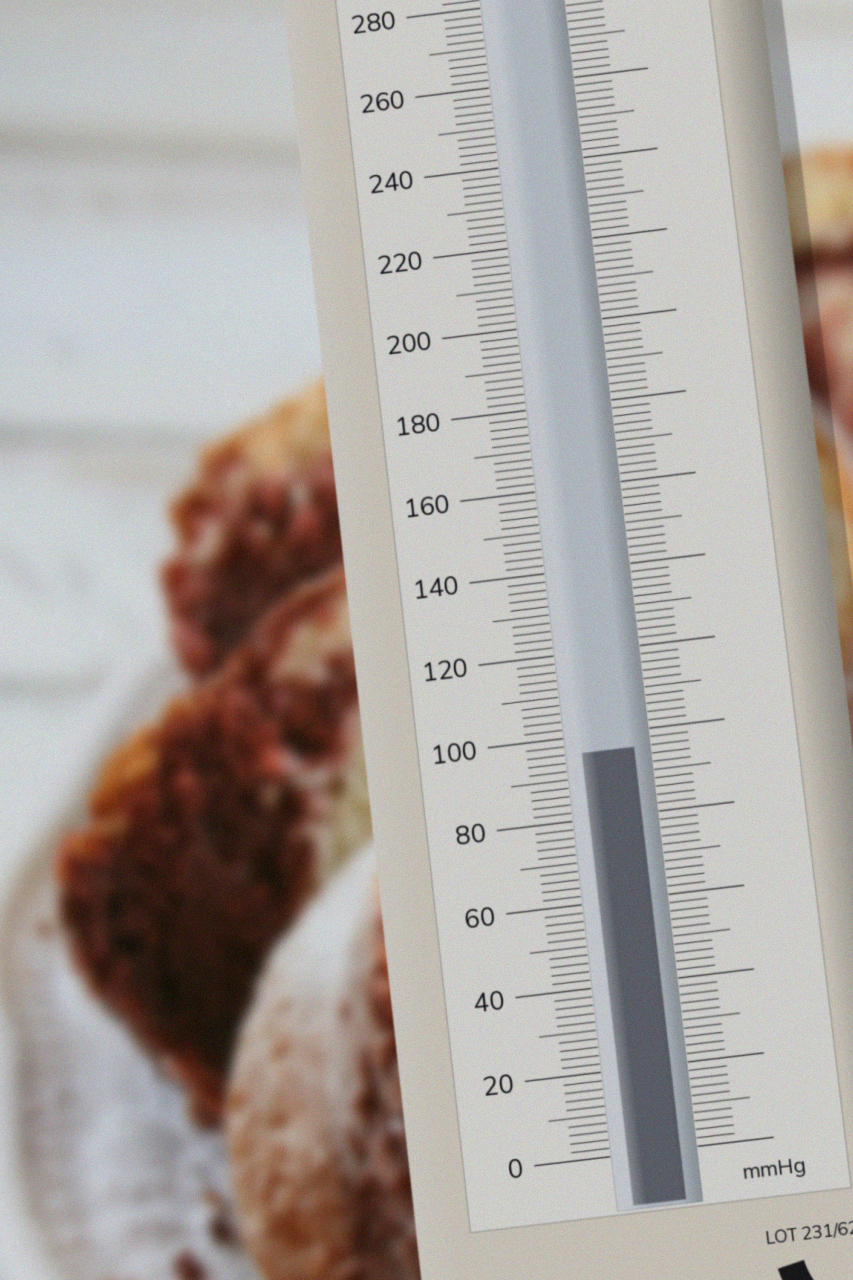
96
